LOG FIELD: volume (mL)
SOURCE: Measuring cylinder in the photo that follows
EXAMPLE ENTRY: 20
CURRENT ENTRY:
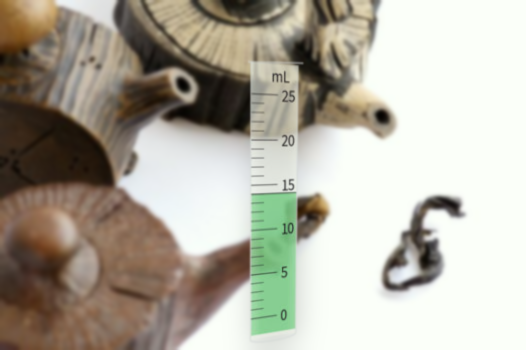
14
